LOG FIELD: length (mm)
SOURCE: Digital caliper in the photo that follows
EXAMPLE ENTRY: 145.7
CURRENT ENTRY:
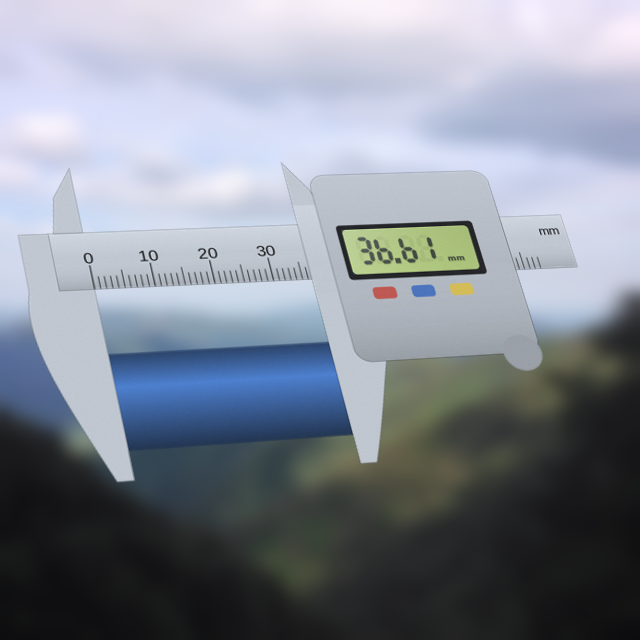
36.61
